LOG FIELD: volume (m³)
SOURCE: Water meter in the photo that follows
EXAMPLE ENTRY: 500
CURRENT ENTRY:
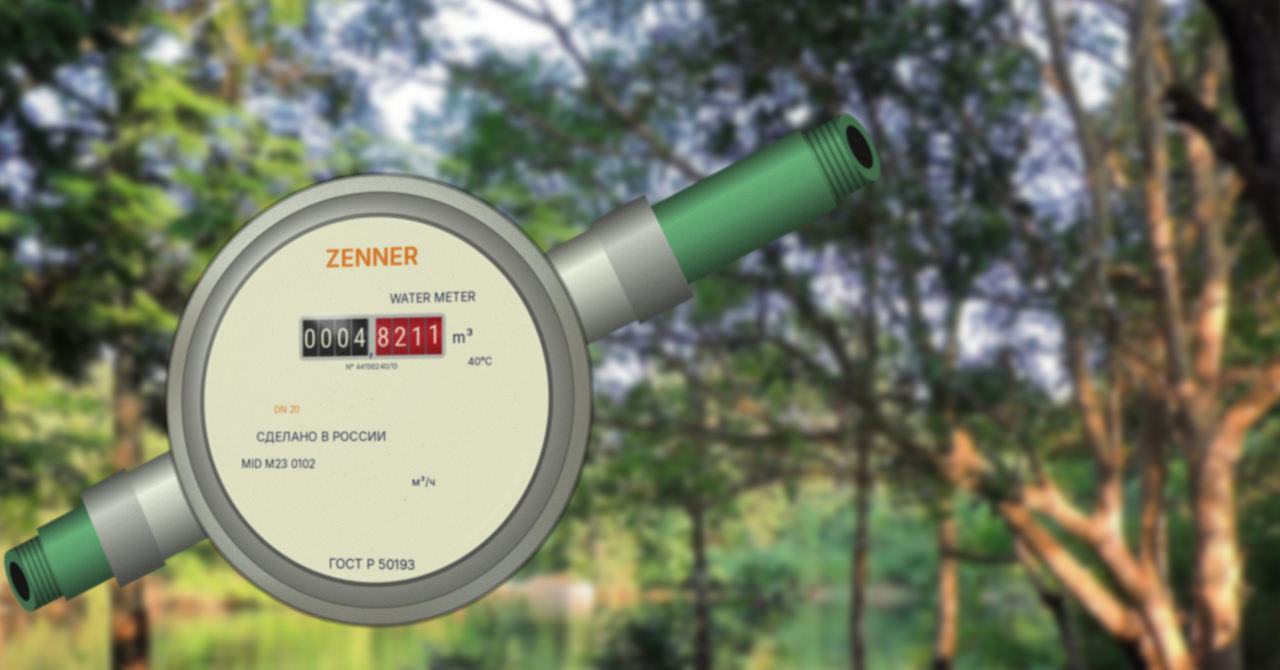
4.8211
